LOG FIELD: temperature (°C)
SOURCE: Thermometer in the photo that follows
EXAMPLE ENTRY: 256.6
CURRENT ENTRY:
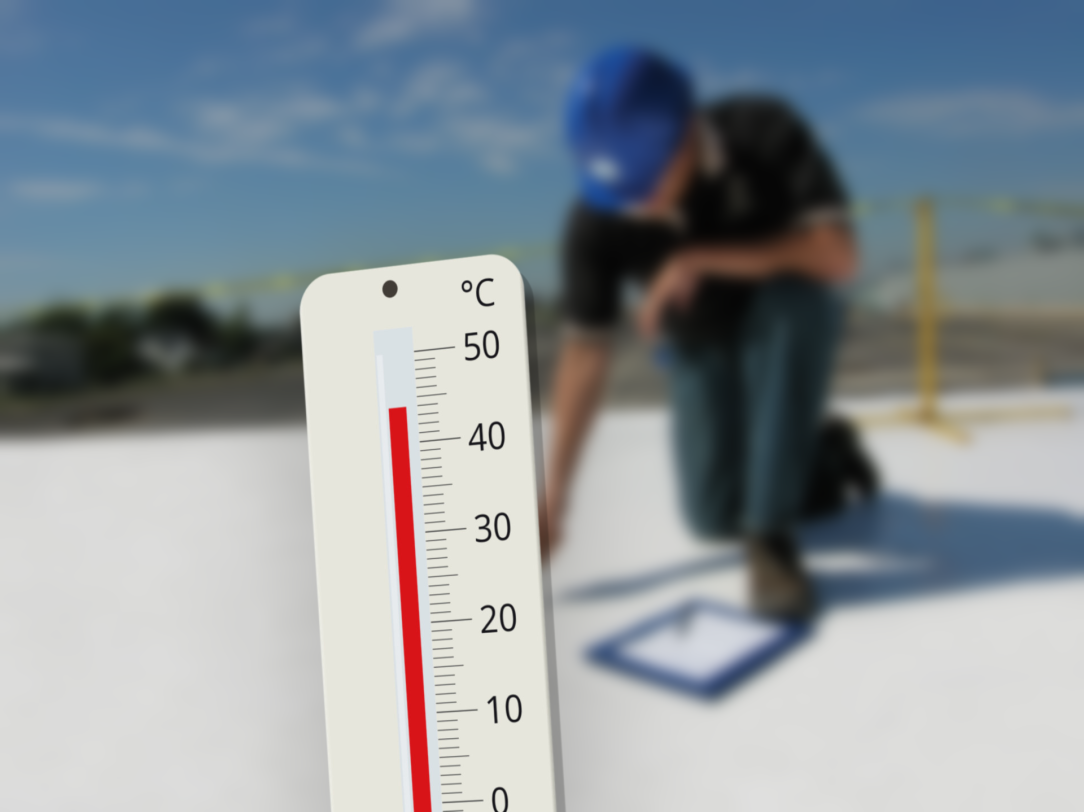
44
